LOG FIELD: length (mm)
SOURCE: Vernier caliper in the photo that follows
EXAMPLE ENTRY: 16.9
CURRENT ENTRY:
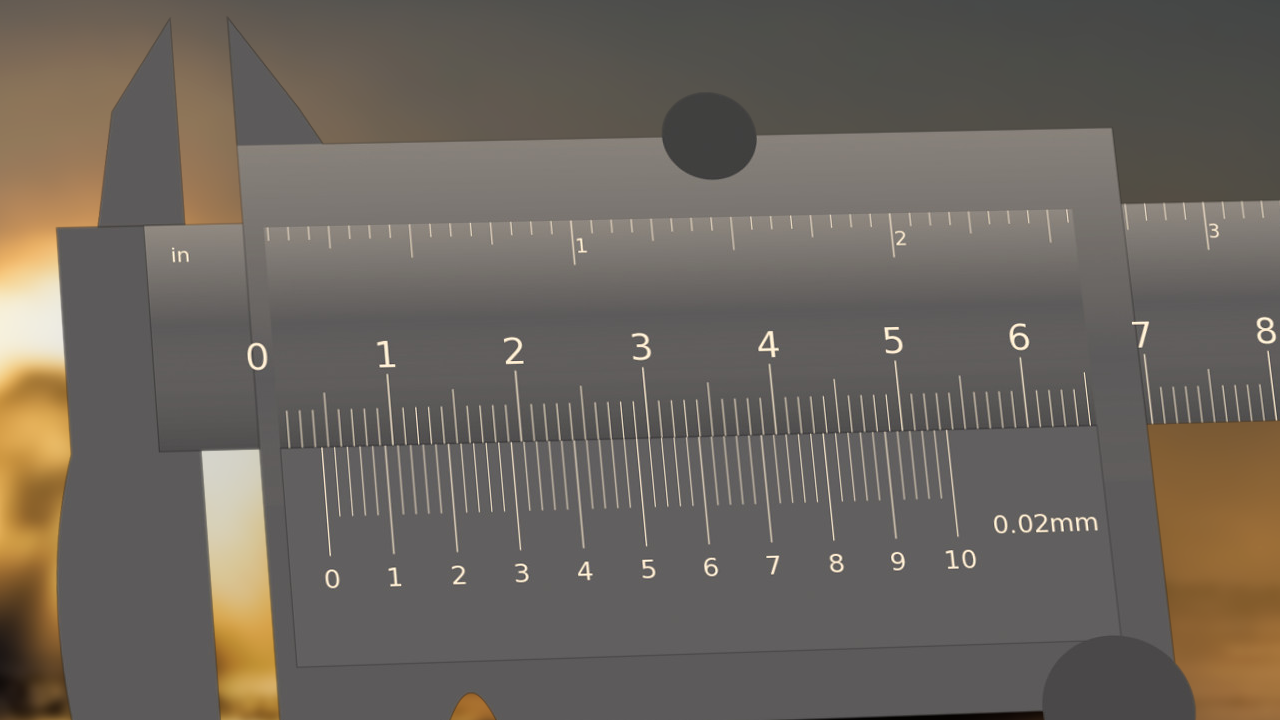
4.5
